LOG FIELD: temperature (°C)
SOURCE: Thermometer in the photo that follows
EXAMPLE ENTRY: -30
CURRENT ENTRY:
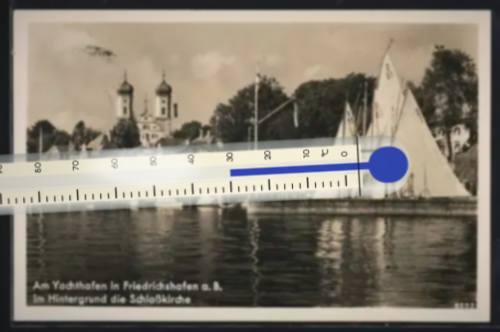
30
